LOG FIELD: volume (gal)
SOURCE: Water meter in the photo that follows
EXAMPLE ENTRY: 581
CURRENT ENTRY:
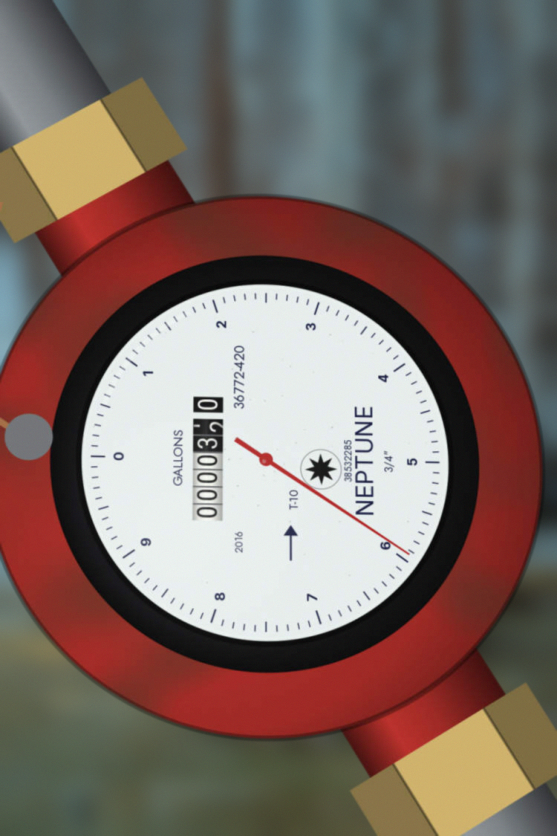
315.9
